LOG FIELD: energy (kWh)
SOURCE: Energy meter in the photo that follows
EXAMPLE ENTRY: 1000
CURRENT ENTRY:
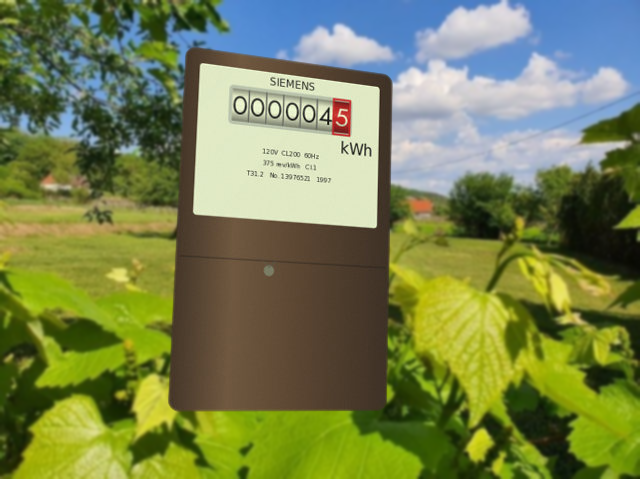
4.5
